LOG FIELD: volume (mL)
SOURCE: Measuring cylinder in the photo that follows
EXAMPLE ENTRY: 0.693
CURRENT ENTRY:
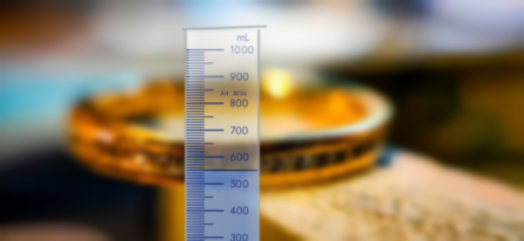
550
